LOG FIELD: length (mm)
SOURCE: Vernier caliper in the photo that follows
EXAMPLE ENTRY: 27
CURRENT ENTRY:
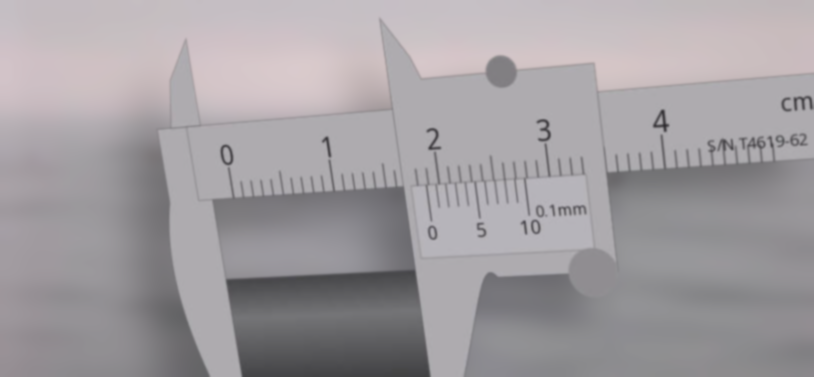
18.8
